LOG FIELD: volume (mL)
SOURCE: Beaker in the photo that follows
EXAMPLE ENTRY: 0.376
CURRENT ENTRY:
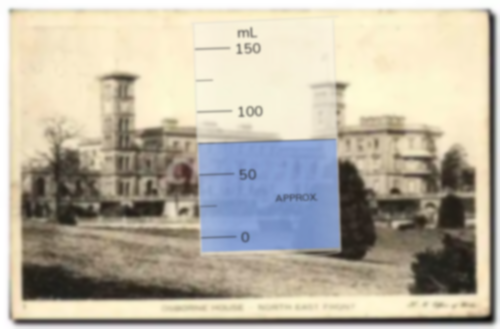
75
